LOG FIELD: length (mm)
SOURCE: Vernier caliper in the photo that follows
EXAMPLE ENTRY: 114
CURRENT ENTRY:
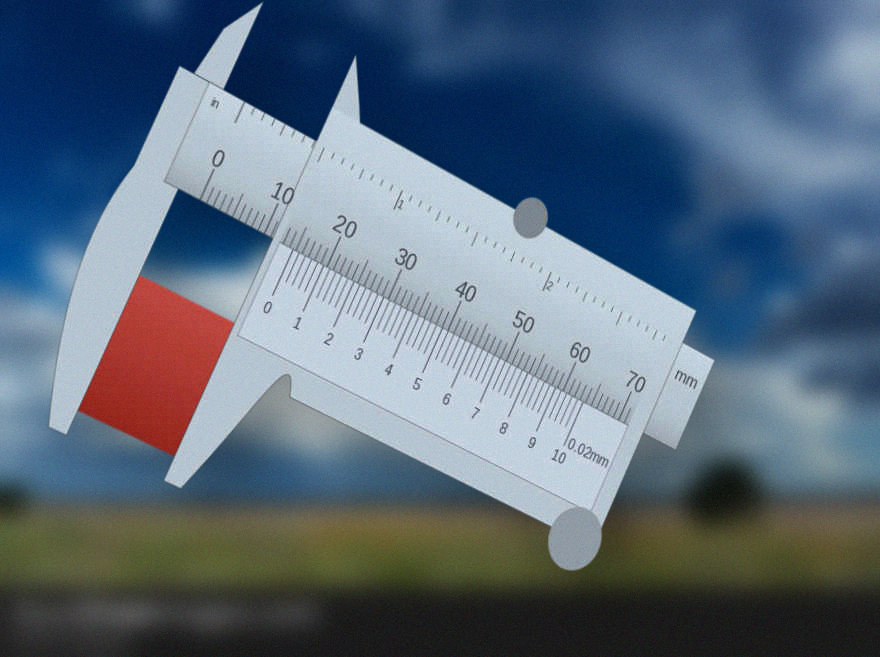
14.6
